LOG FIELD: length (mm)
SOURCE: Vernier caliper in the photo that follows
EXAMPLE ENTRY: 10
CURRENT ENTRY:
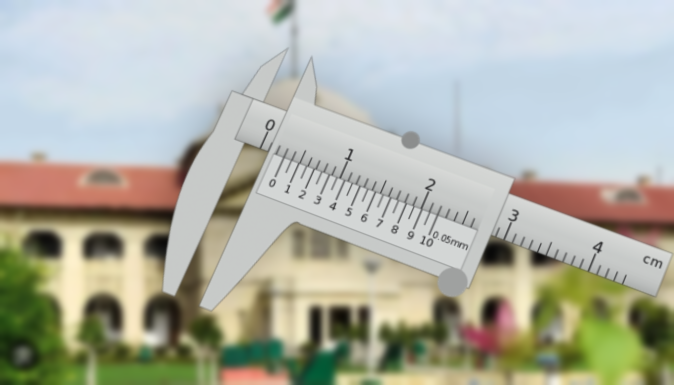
3.0
